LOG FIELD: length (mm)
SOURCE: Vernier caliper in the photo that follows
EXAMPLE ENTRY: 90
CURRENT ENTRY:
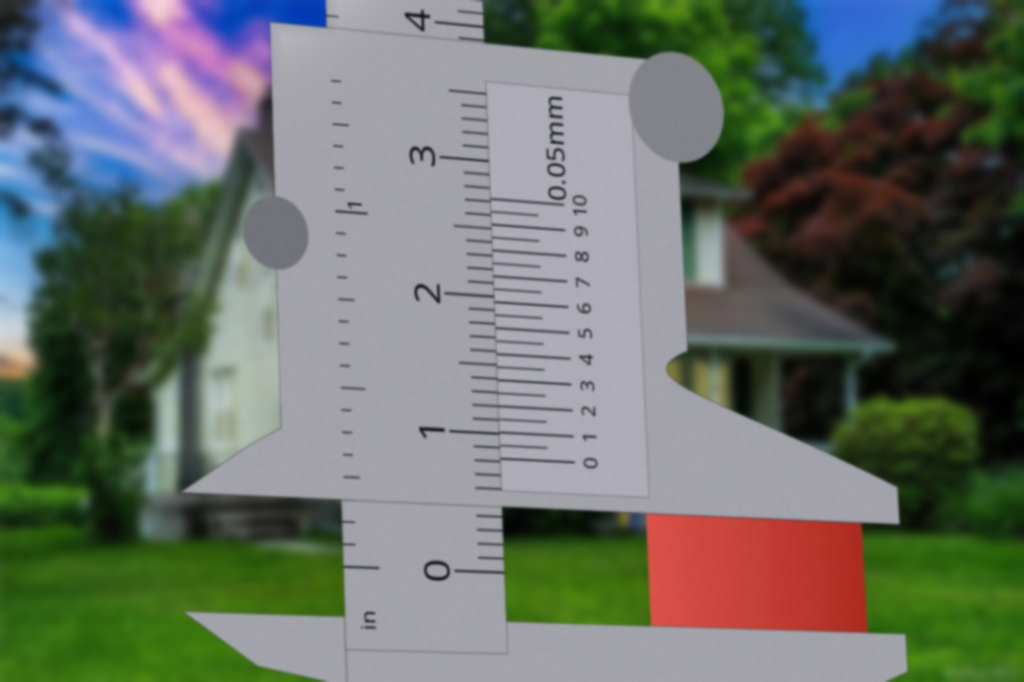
8.2
